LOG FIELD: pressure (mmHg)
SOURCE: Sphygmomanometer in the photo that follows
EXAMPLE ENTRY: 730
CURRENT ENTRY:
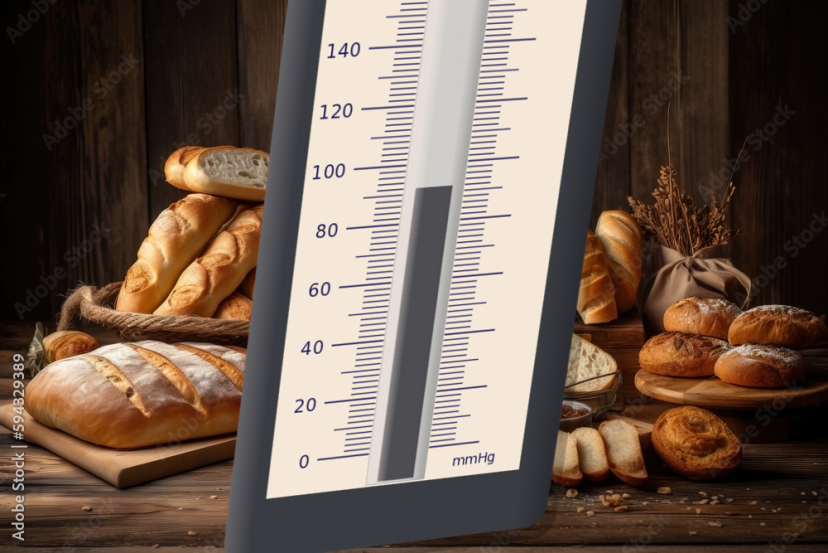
92
